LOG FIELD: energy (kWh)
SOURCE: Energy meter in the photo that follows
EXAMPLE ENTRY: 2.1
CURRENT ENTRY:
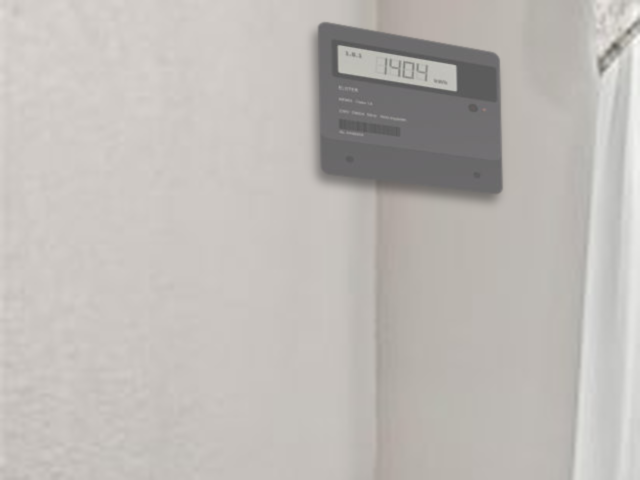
1404
